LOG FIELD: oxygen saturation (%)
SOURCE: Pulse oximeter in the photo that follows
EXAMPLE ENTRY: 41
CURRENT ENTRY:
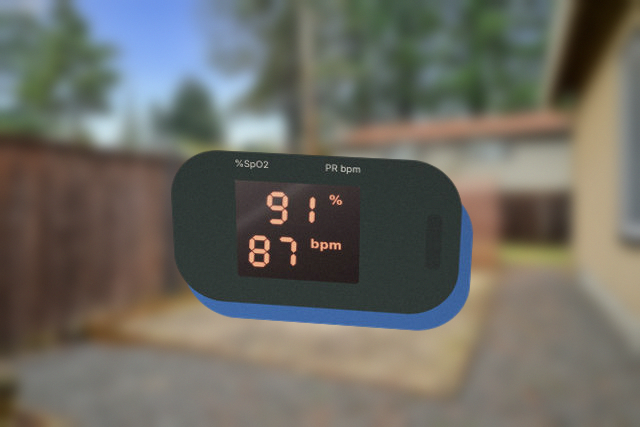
91
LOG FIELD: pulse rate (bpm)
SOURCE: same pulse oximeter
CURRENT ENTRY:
87
